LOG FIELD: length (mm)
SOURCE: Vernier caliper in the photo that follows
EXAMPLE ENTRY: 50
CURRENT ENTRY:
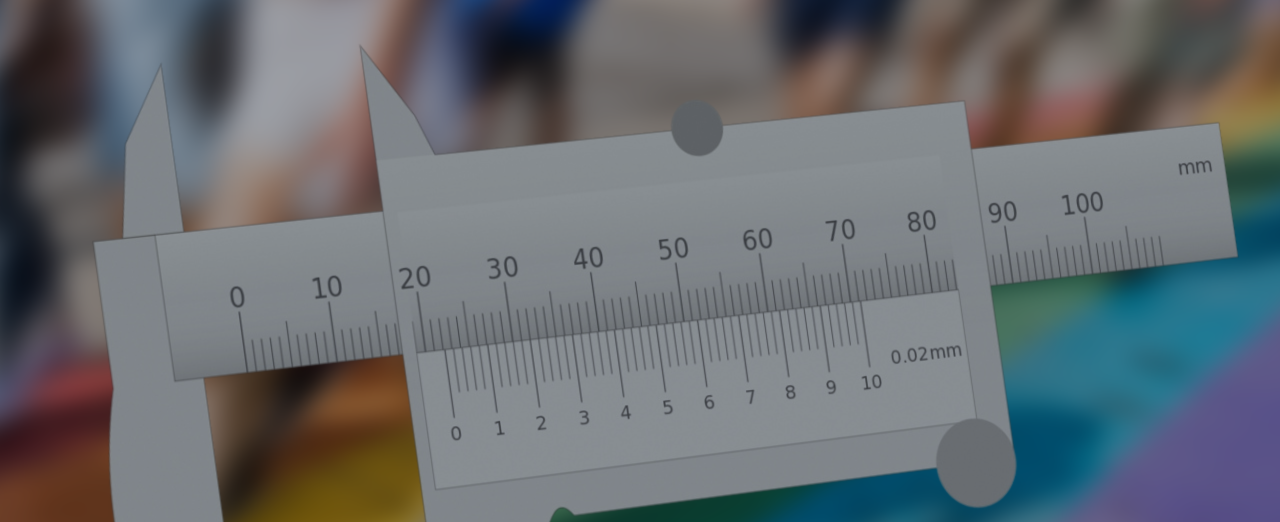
22.2
